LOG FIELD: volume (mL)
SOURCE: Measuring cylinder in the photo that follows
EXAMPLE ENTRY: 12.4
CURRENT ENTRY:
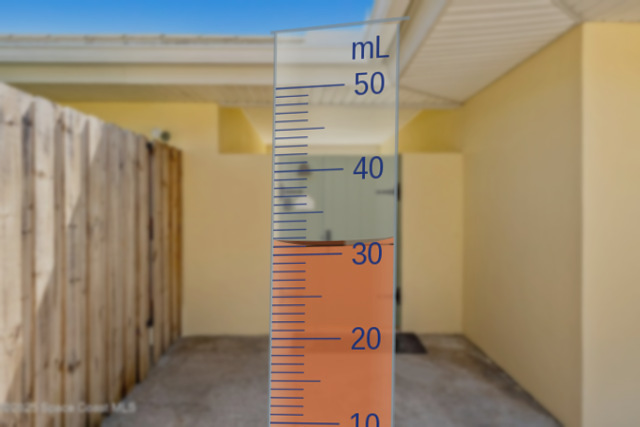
31
